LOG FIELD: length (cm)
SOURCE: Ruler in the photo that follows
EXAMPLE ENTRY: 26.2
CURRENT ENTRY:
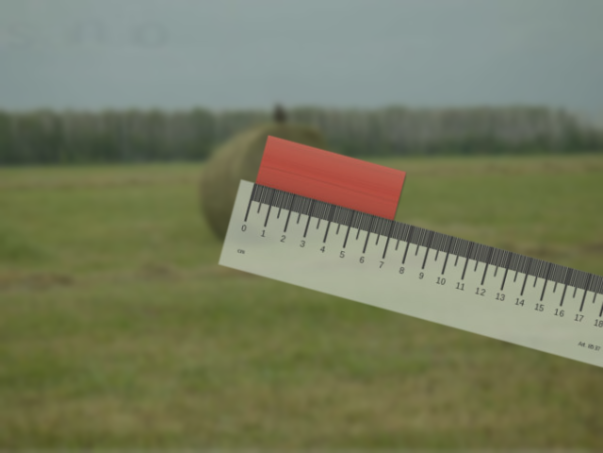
7
